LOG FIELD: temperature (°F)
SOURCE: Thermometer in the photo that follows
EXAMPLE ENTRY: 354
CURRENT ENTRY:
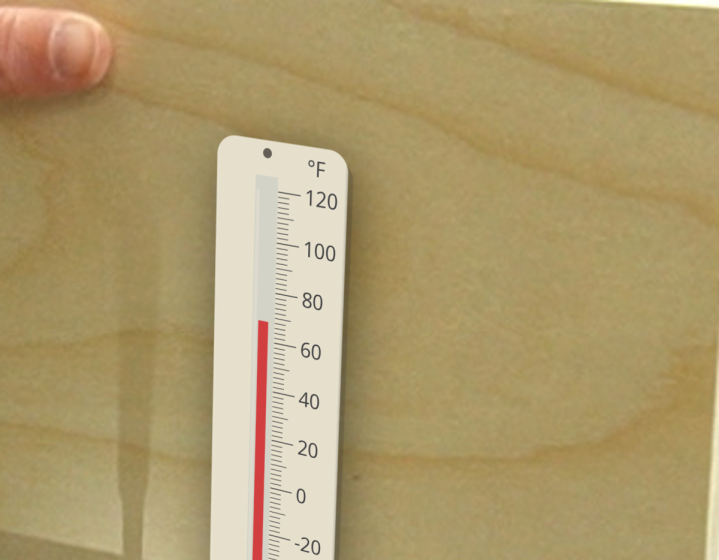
68
